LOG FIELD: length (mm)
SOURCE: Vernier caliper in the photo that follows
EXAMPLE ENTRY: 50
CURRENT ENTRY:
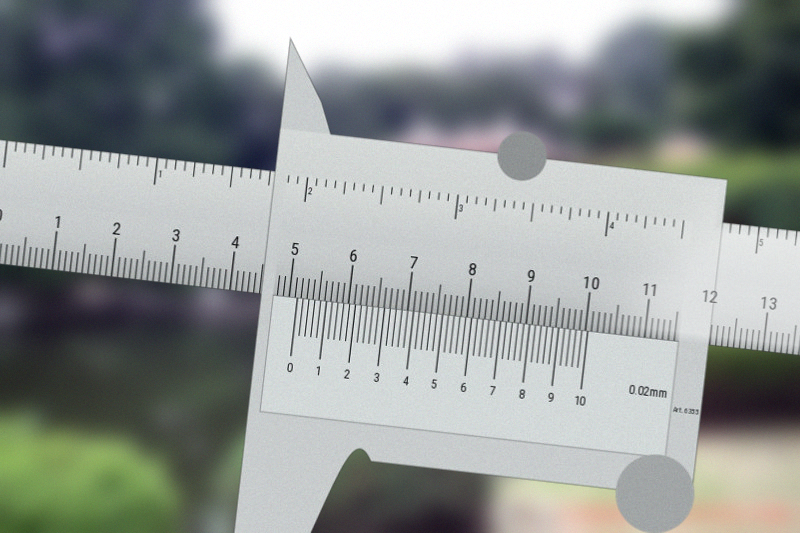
51.4
